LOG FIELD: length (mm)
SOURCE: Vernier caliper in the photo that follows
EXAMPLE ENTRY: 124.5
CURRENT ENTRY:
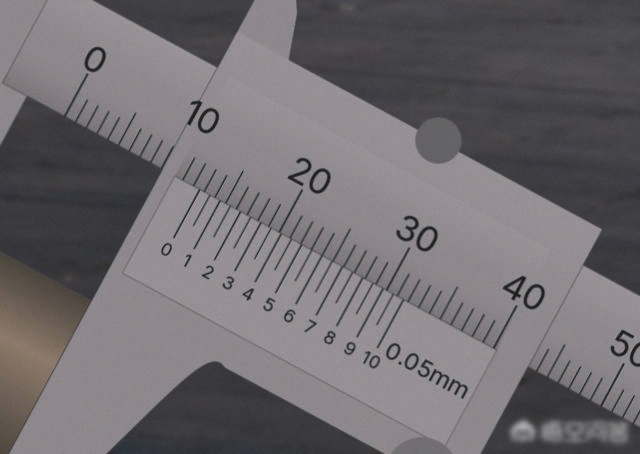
12.6
